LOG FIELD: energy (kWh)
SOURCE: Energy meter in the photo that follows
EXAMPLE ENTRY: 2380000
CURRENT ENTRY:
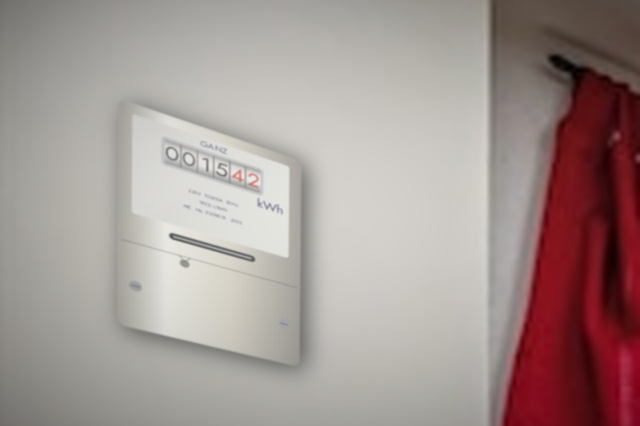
15.42
